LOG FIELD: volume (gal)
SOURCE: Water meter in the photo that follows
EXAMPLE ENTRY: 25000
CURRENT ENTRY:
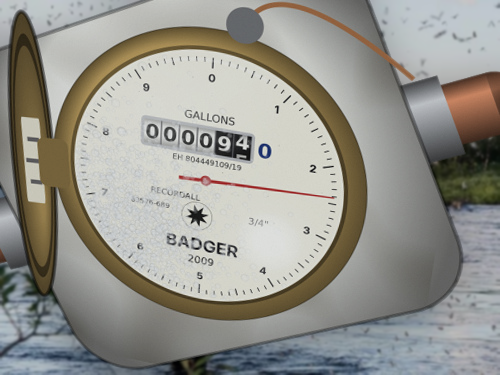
942.4
